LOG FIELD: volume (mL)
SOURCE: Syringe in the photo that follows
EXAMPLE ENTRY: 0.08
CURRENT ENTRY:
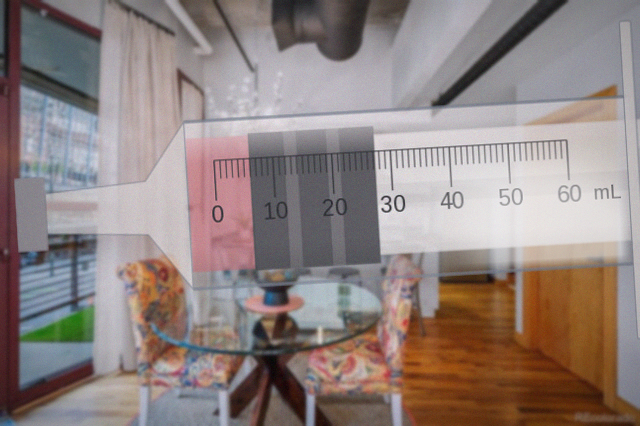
6
